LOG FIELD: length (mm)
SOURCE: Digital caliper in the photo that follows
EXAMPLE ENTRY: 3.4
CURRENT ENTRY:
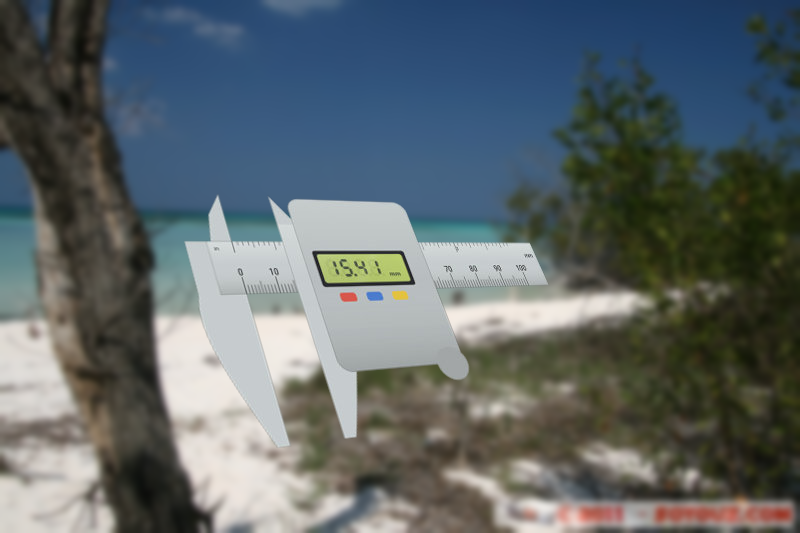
15.41
